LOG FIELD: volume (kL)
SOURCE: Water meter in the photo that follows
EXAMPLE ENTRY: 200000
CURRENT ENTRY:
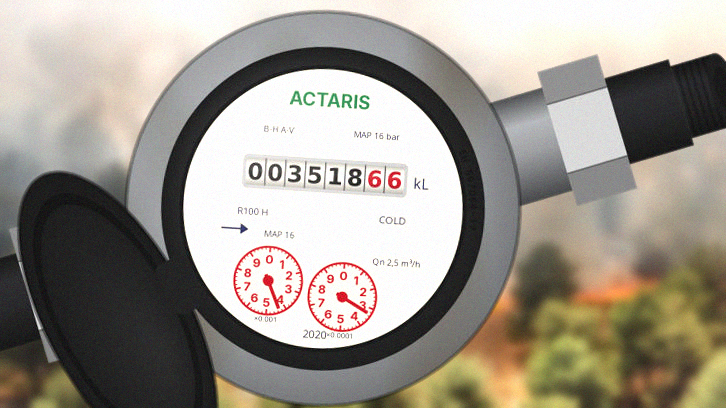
3518.6643
